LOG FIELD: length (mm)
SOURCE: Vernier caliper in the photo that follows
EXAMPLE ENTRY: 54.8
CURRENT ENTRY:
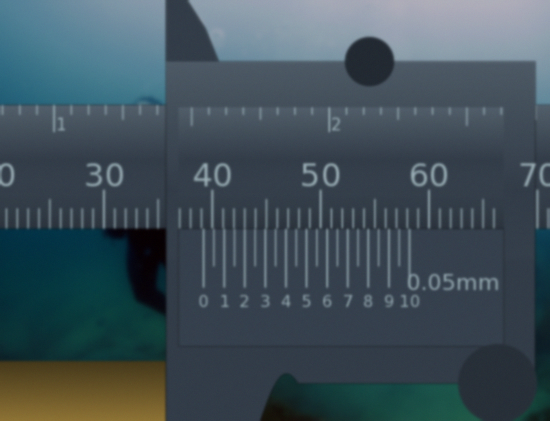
39.2
